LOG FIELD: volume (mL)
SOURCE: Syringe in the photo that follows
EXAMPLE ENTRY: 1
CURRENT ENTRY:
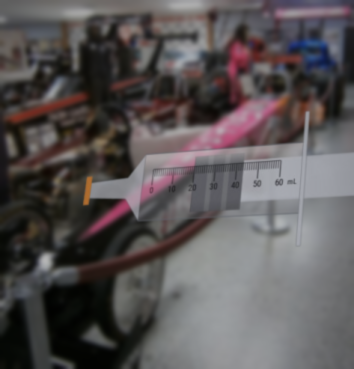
20
